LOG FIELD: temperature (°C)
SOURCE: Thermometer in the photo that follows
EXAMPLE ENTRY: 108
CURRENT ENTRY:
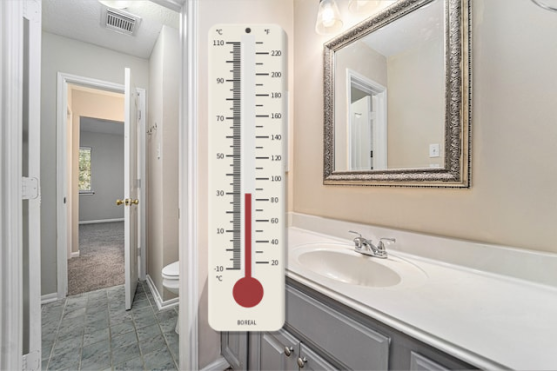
30
